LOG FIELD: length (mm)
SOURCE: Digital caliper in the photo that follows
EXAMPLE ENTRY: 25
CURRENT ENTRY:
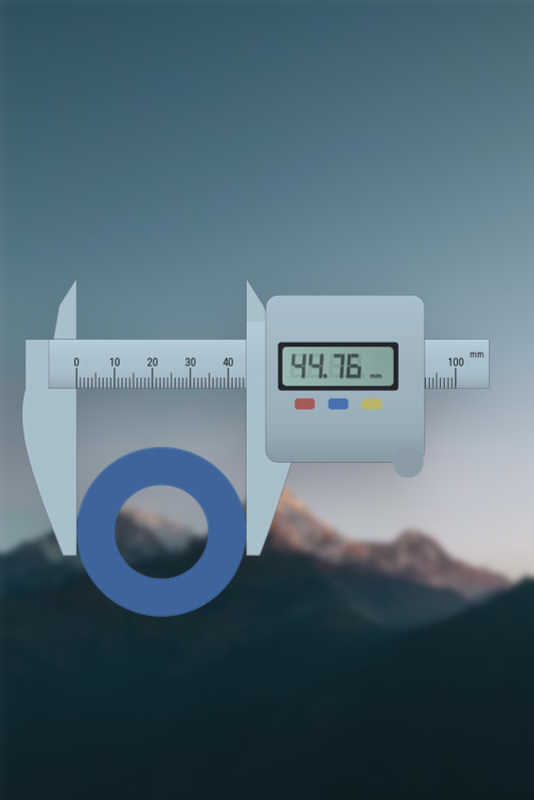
44.76
